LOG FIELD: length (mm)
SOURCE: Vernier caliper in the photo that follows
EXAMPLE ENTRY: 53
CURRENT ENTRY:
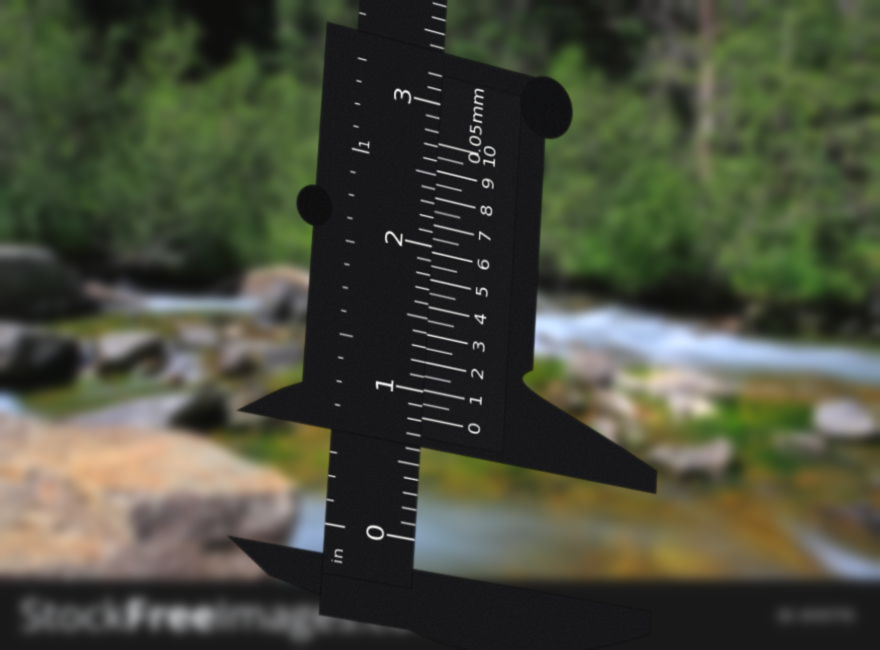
8.2
